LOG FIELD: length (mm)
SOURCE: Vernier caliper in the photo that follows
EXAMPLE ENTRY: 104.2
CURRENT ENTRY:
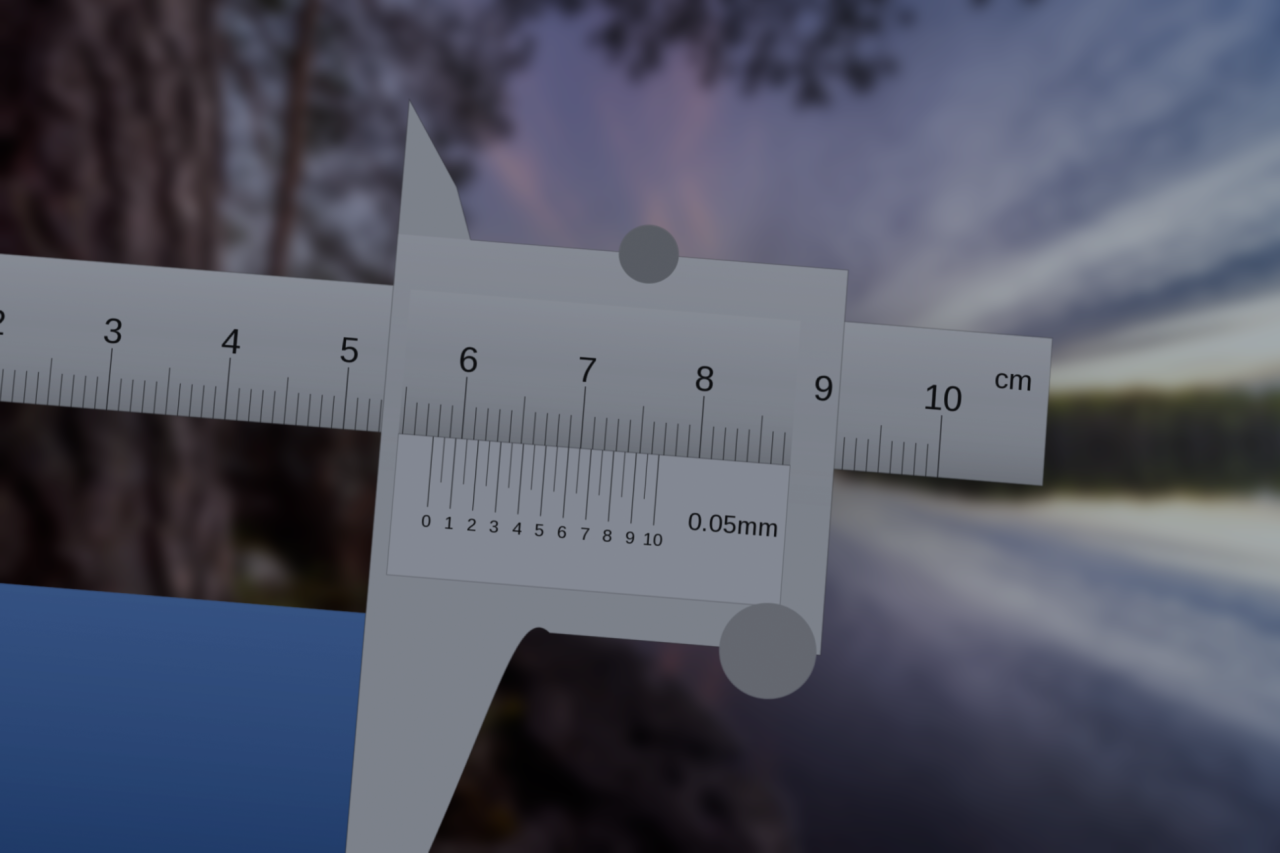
57.6
